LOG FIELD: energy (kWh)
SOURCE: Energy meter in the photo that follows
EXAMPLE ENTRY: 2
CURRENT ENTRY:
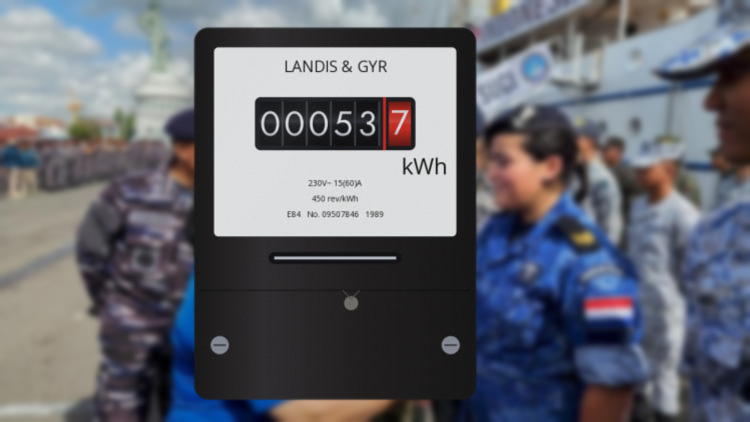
53.7
